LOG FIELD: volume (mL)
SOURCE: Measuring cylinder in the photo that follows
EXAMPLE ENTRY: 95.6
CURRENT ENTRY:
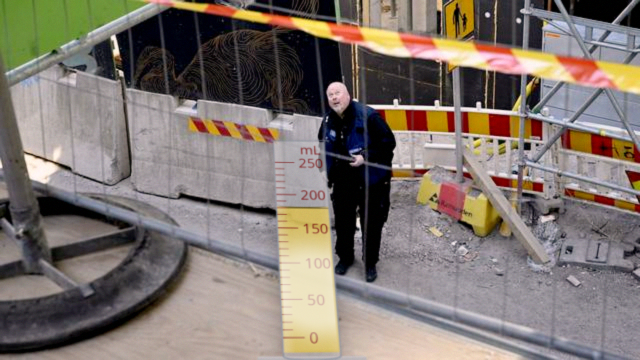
180
